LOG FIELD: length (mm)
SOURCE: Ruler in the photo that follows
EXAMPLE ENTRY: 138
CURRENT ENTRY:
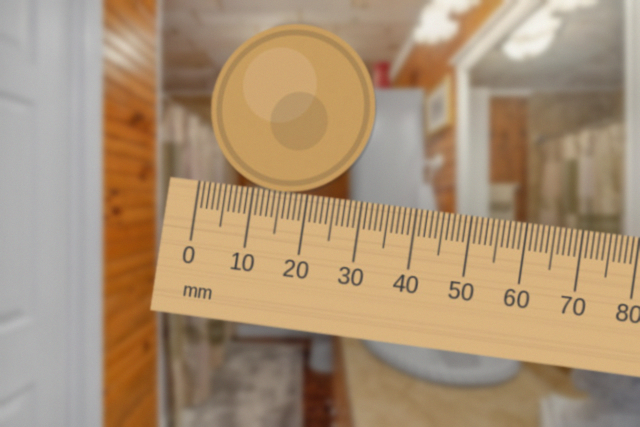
30
